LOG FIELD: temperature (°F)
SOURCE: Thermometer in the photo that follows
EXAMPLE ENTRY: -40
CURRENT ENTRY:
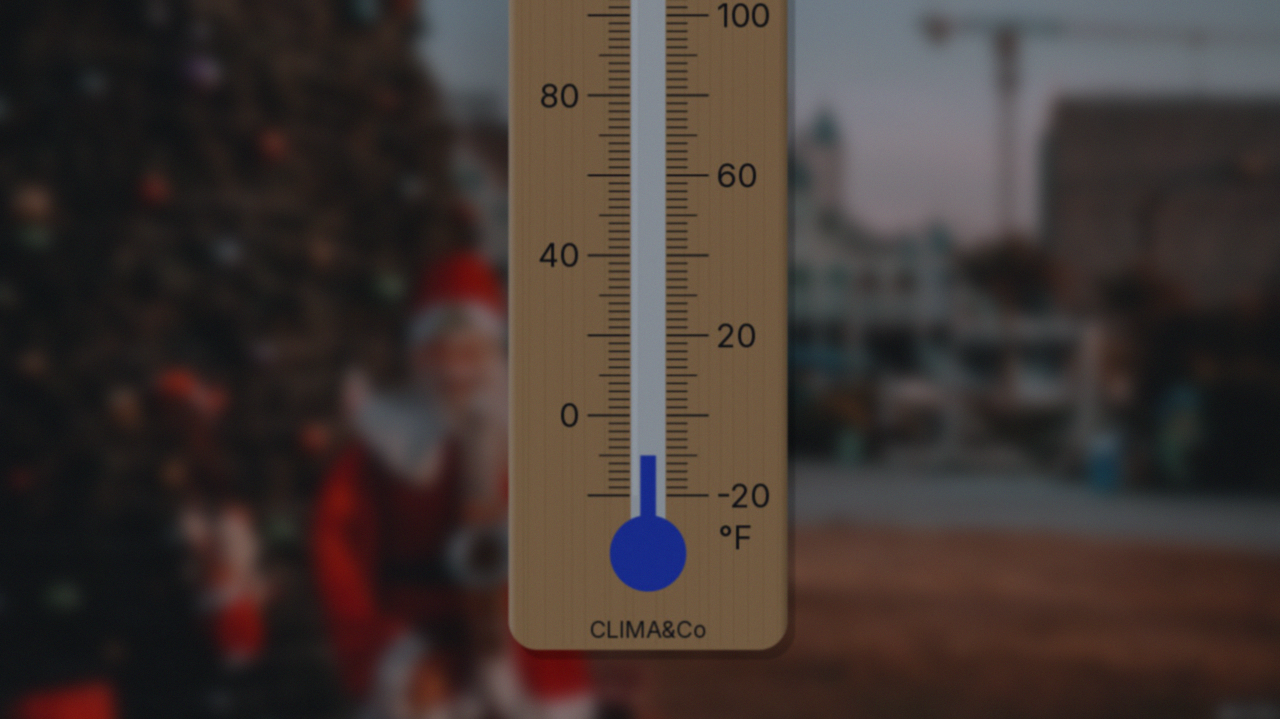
-10
